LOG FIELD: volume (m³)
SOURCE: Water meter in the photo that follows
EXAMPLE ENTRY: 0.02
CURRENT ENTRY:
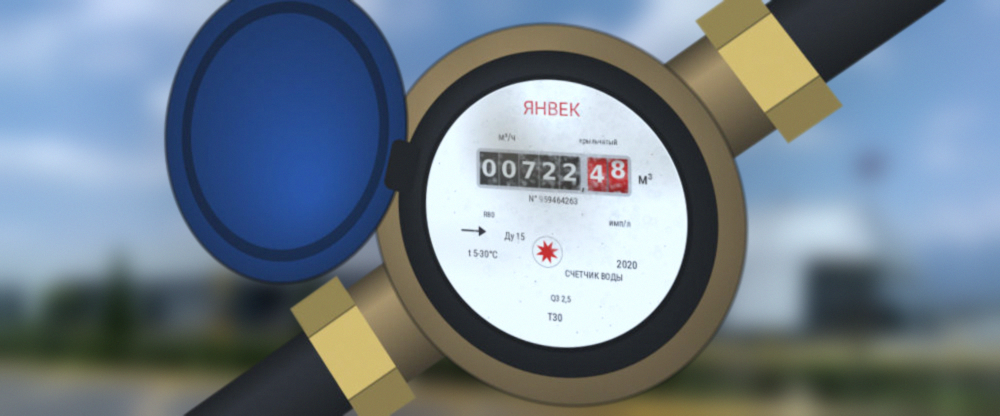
722.48
